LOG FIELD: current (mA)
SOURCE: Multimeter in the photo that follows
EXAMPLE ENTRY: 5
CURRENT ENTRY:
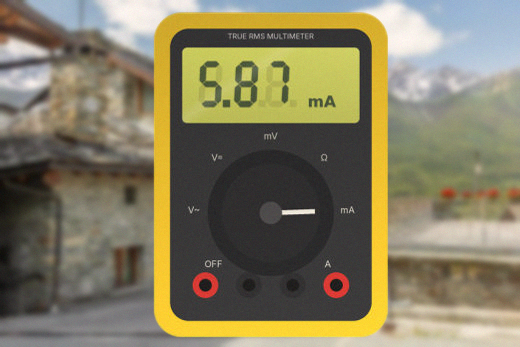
5.87
